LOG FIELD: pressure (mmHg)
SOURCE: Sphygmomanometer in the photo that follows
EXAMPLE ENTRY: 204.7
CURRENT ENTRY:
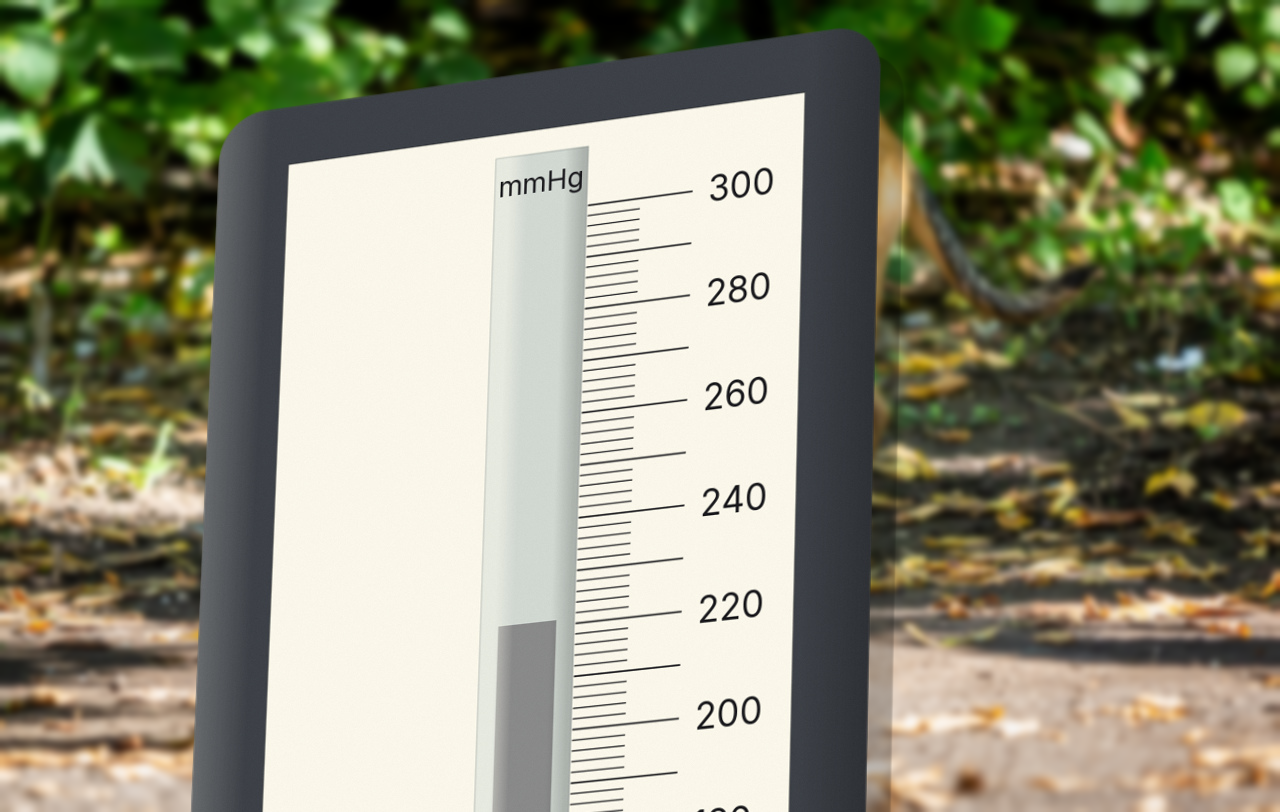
221
